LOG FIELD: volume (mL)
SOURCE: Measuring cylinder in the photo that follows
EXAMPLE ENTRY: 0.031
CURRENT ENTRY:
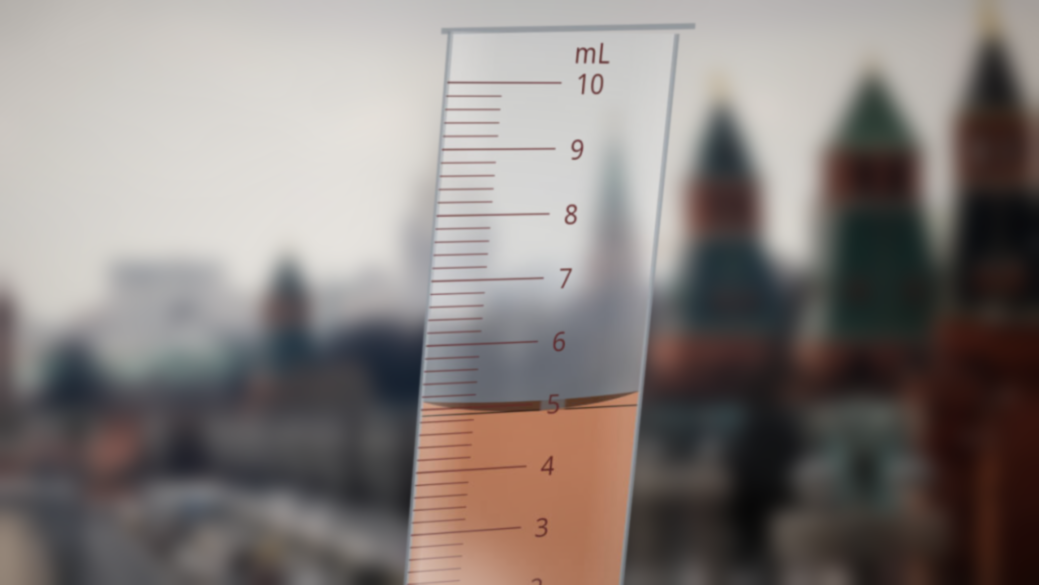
4.9
